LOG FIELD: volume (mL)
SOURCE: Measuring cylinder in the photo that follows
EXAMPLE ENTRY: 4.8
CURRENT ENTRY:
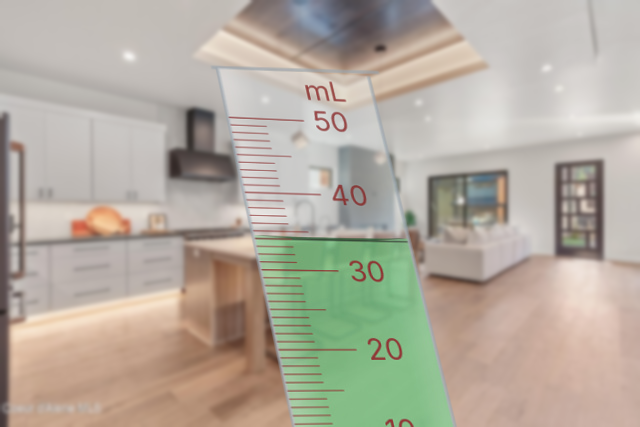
34
